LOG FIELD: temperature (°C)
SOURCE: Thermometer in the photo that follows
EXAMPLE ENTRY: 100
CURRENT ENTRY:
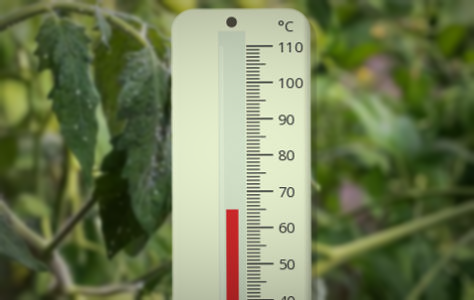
65
